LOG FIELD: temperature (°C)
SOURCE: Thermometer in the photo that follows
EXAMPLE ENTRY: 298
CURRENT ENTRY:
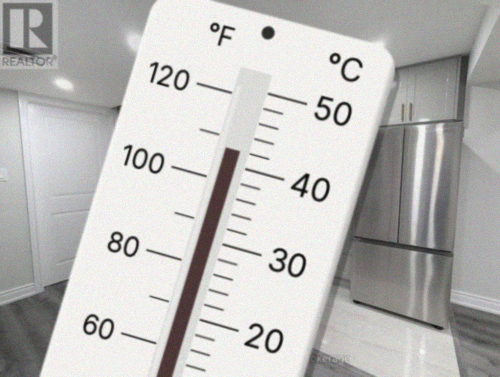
42
